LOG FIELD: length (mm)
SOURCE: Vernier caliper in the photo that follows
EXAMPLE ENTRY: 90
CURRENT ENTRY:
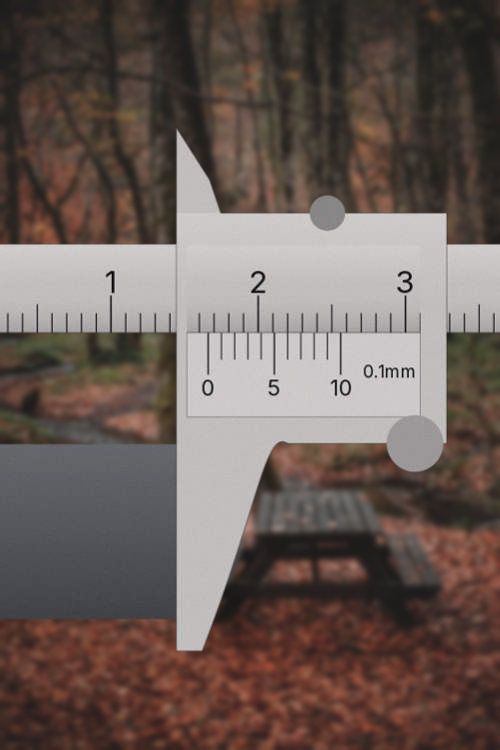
16.6
